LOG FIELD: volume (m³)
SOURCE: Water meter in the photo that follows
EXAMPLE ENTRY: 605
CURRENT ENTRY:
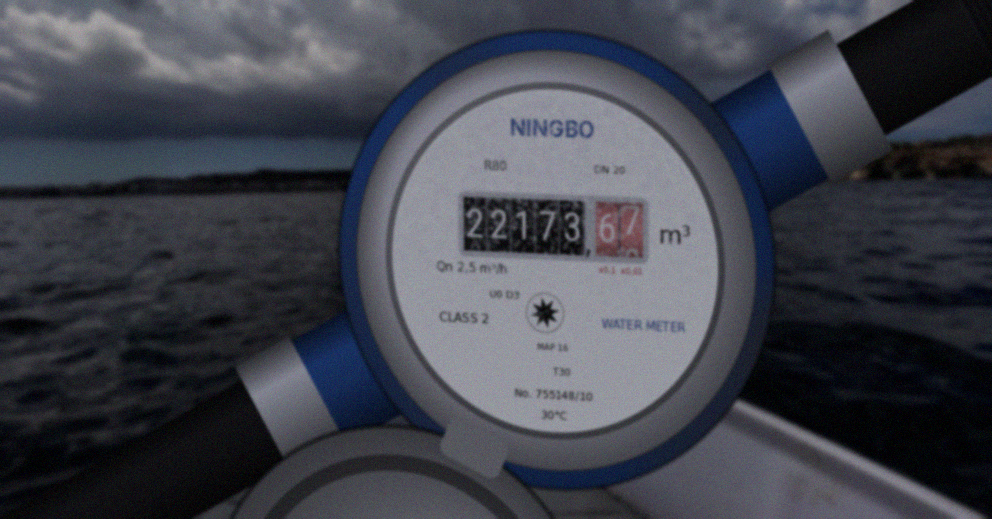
22173.67
